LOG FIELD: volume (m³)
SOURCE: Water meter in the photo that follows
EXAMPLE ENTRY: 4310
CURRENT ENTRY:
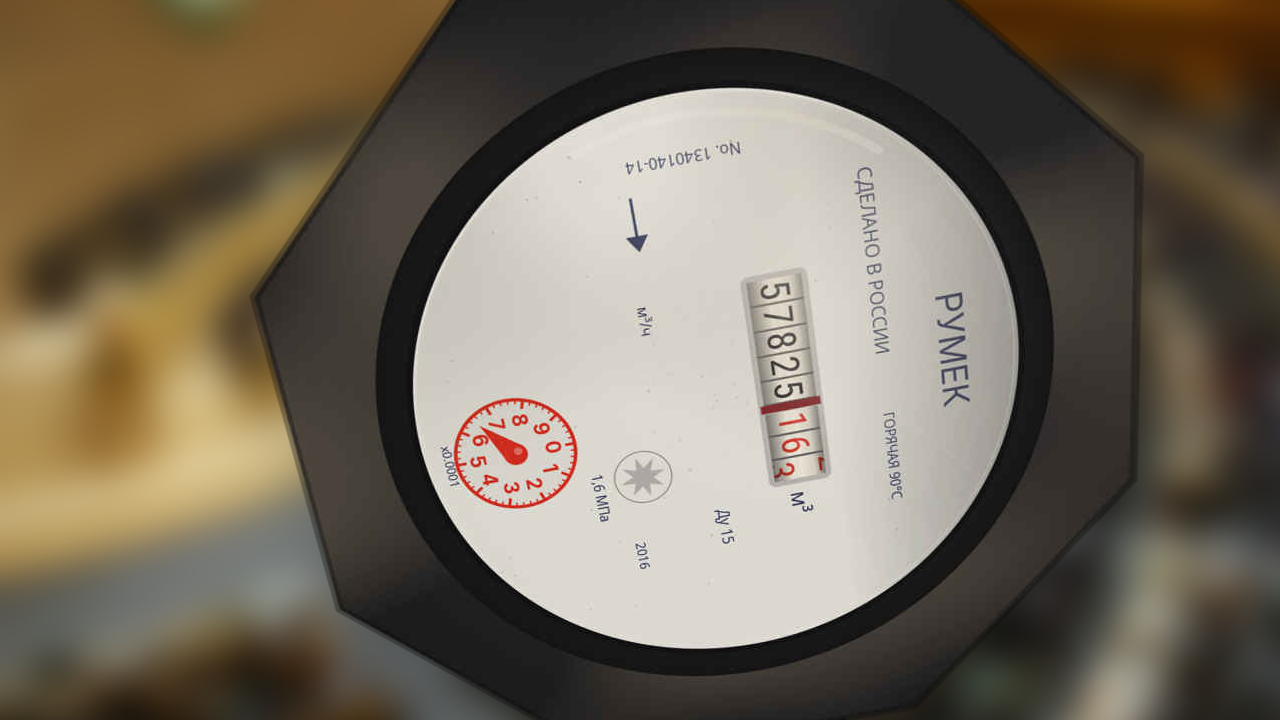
57825.1626
